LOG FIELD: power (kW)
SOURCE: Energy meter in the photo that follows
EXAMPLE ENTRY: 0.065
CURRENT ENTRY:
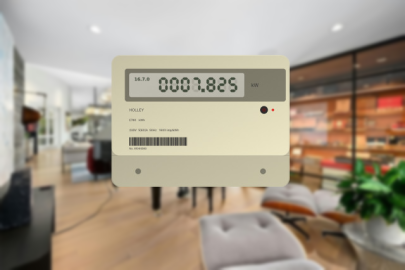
7.825
